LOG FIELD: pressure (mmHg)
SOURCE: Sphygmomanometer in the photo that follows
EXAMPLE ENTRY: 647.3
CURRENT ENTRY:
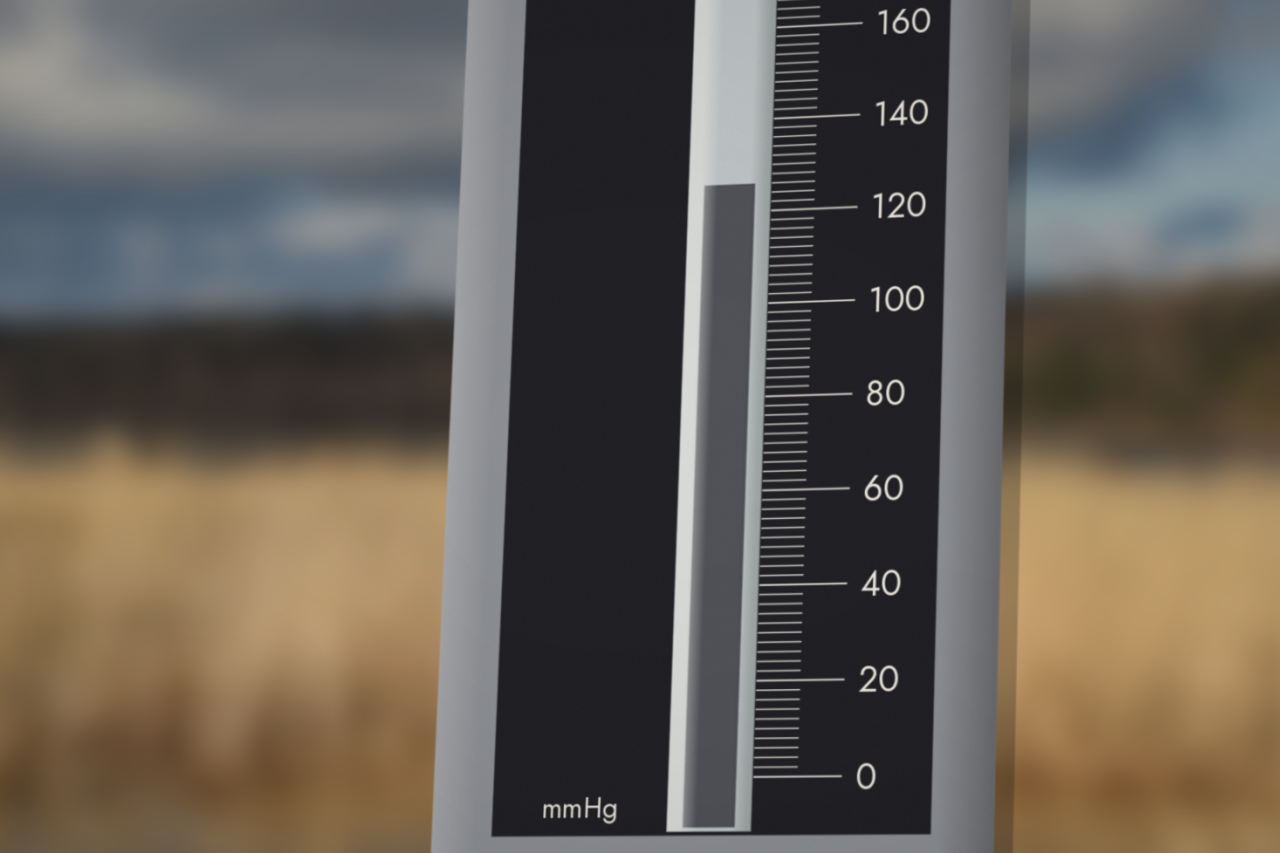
126
